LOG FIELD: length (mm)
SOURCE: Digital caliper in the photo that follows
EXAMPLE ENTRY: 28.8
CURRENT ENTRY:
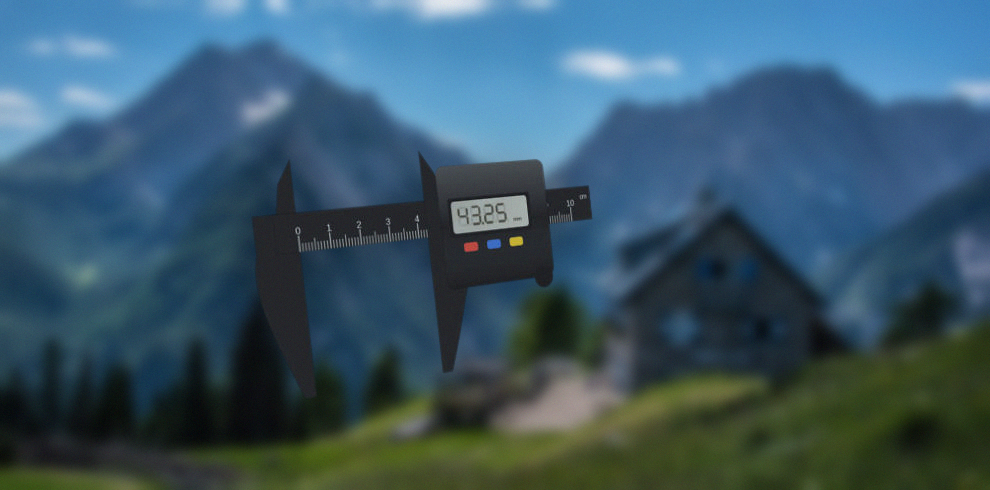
43.25
